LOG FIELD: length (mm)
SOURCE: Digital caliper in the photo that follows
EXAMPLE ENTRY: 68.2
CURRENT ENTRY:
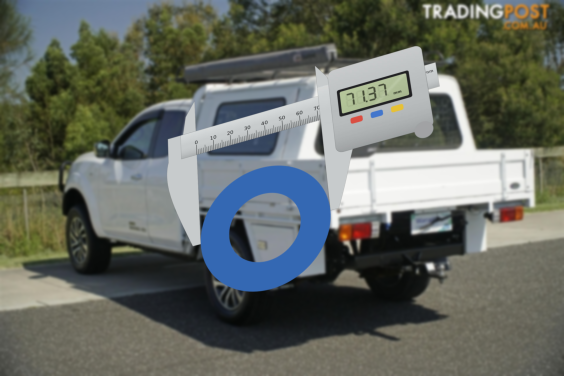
71.37
